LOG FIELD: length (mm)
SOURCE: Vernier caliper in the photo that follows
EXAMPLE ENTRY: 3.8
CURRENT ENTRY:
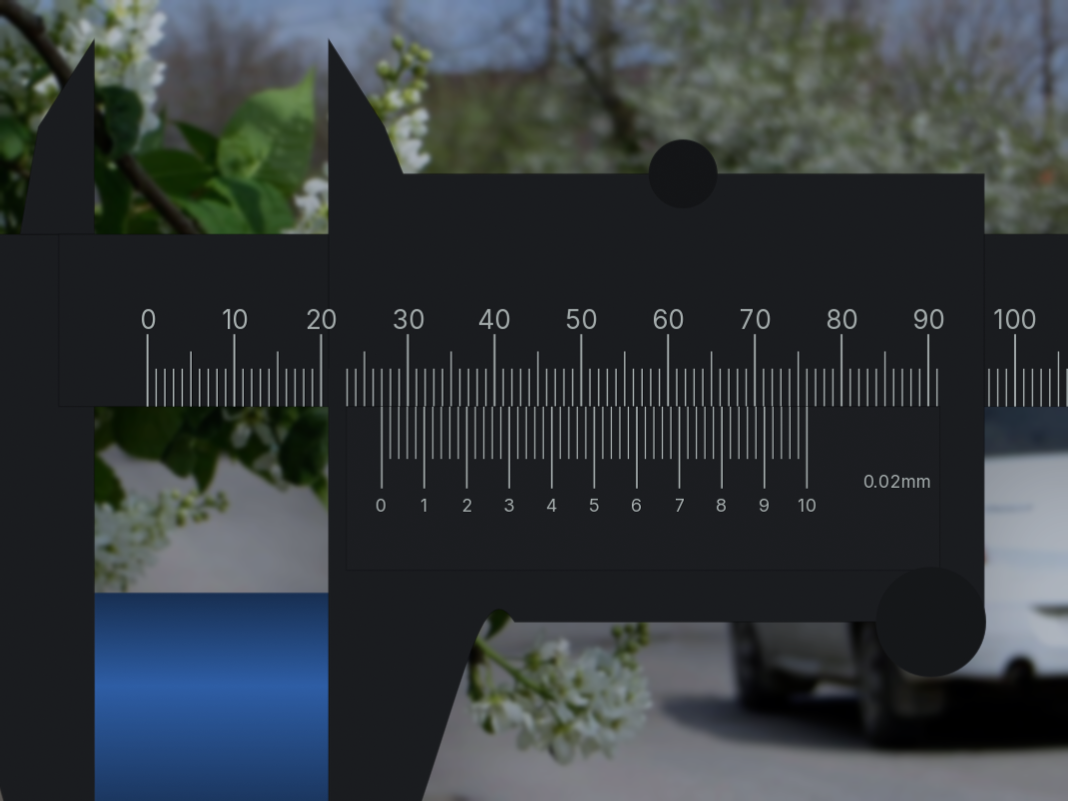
27.0
